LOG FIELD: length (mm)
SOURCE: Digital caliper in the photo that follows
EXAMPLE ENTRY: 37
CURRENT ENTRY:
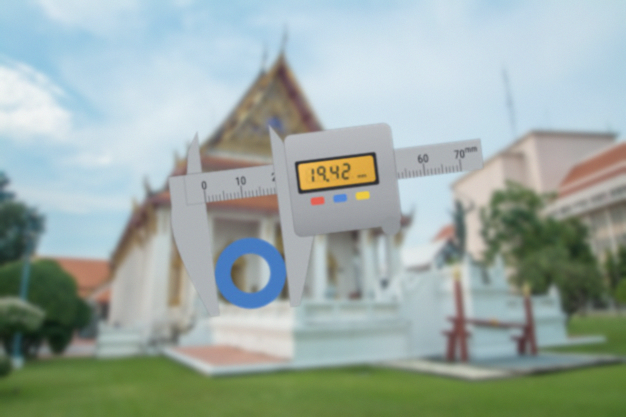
19.42
